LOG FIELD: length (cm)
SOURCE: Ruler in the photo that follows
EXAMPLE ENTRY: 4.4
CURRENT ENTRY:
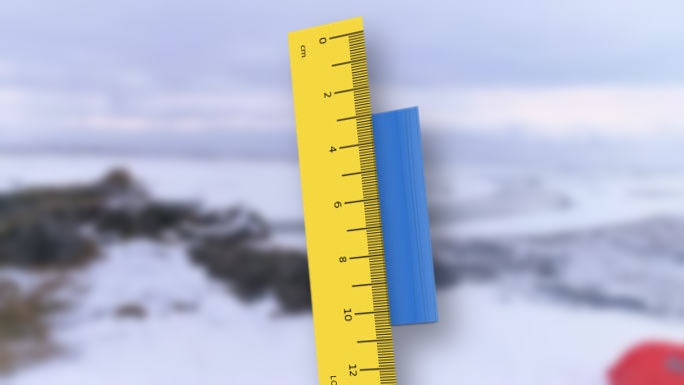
7.5
